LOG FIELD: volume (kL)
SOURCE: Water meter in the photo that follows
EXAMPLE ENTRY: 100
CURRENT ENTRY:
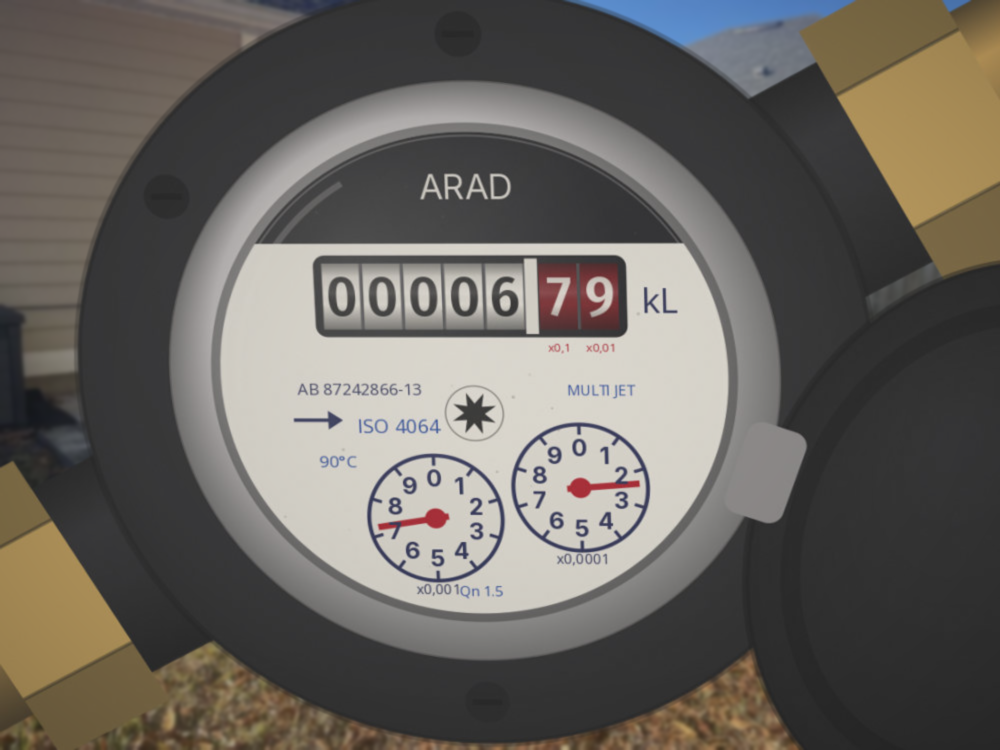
6.7972
